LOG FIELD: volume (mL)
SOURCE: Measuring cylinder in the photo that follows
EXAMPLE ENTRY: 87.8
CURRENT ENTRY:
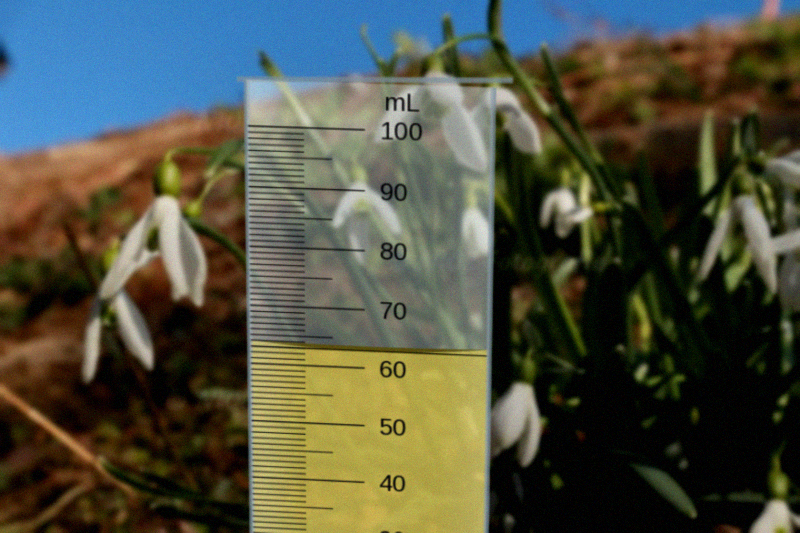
63
